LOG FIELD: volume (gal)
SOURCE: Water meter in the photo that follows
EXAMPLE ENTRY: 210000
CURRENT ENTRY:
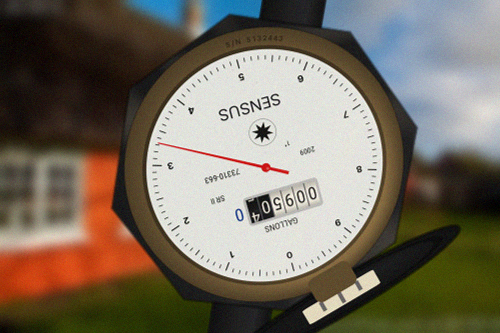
95043.3
